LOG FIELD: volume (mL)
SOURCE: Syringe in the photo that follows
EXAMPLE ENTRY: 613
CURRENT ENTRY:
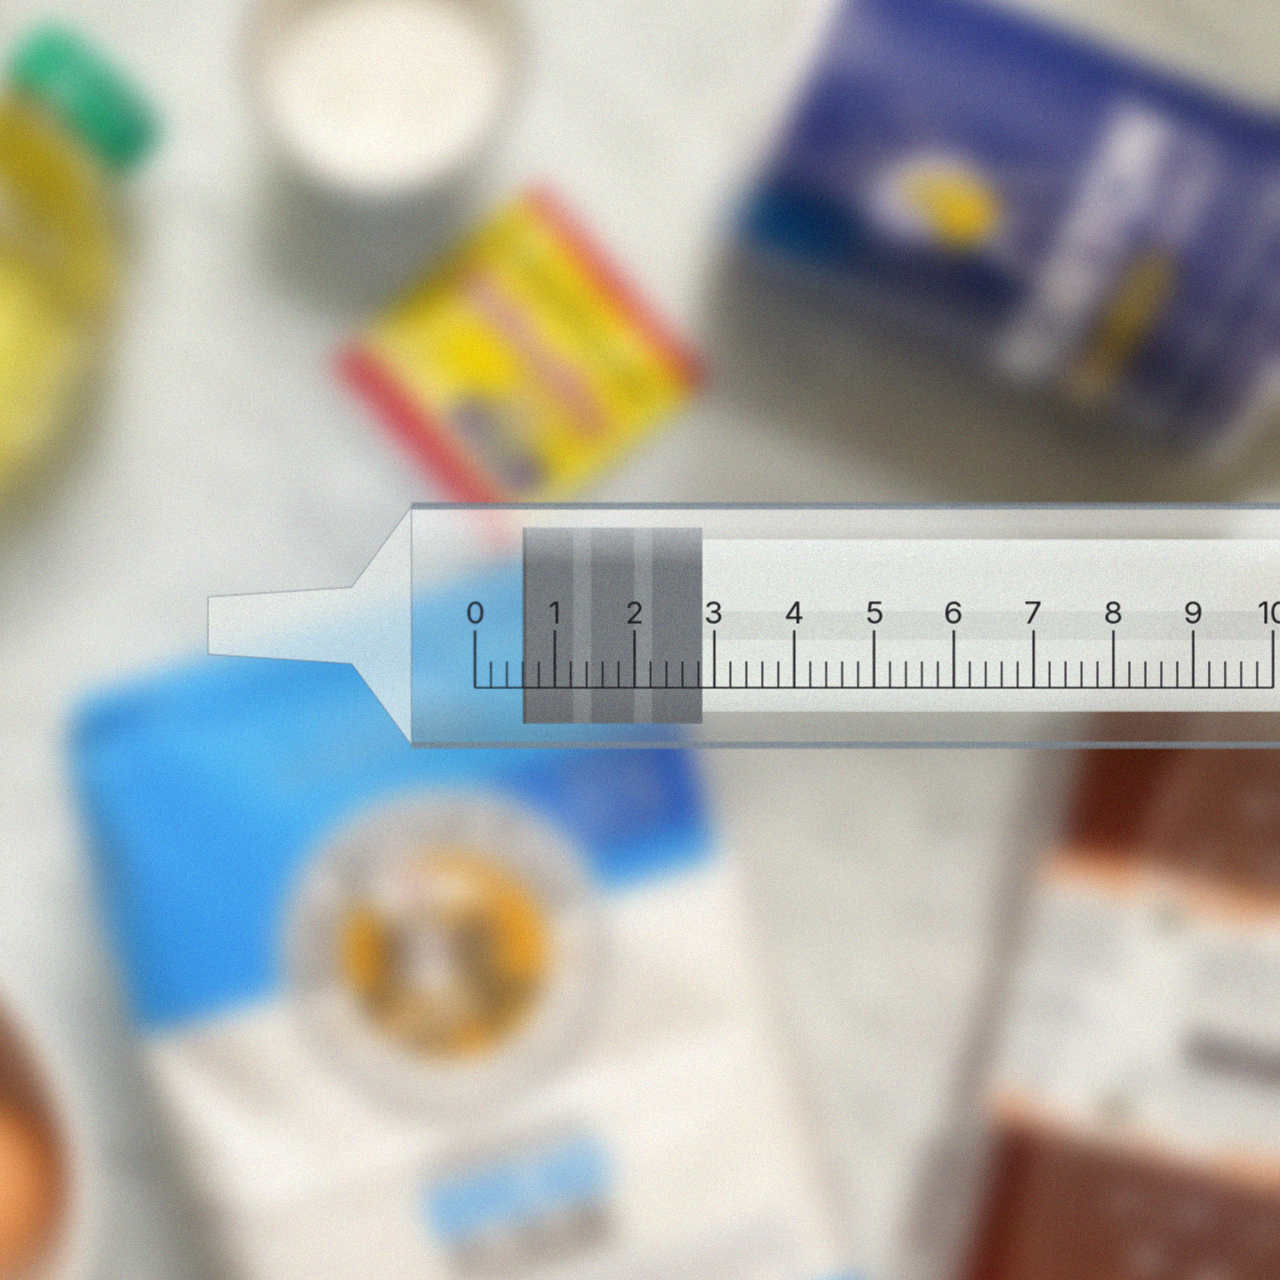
0.6
